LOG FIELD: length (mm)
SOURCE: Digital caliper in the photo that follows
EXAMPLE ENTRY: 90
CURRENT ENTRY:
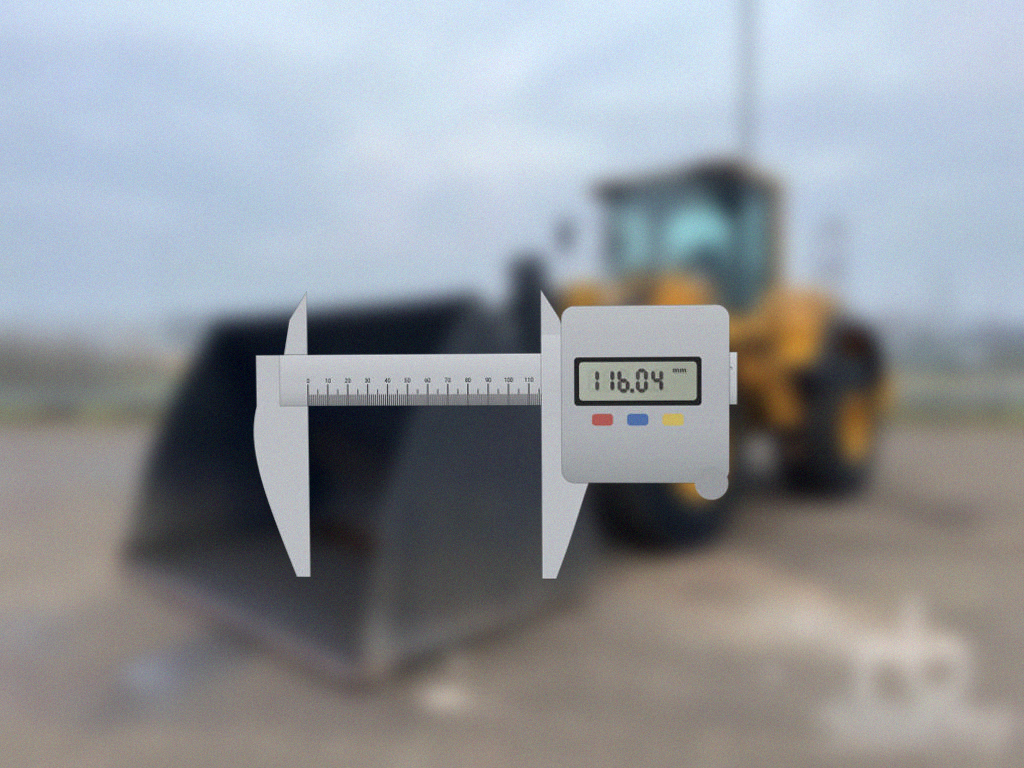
116.04
